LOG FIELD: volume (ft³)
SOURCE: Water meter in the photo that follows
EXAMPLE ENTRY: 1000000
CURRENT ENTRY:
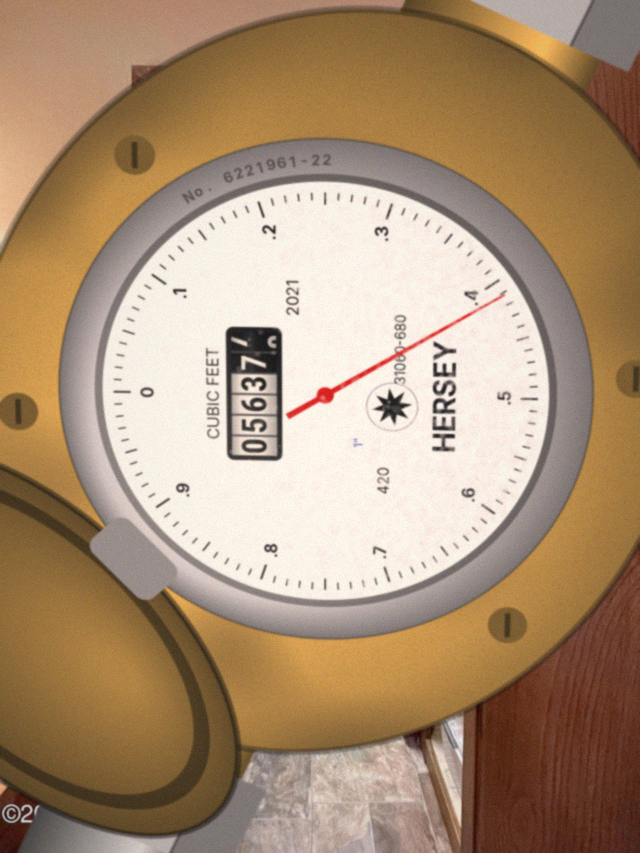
56377.41
